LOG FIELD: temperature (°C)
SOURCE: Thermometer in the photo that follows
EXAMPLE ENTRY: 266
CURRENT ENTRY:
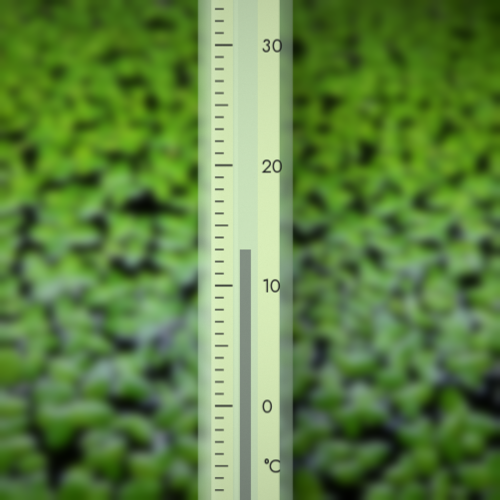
13
